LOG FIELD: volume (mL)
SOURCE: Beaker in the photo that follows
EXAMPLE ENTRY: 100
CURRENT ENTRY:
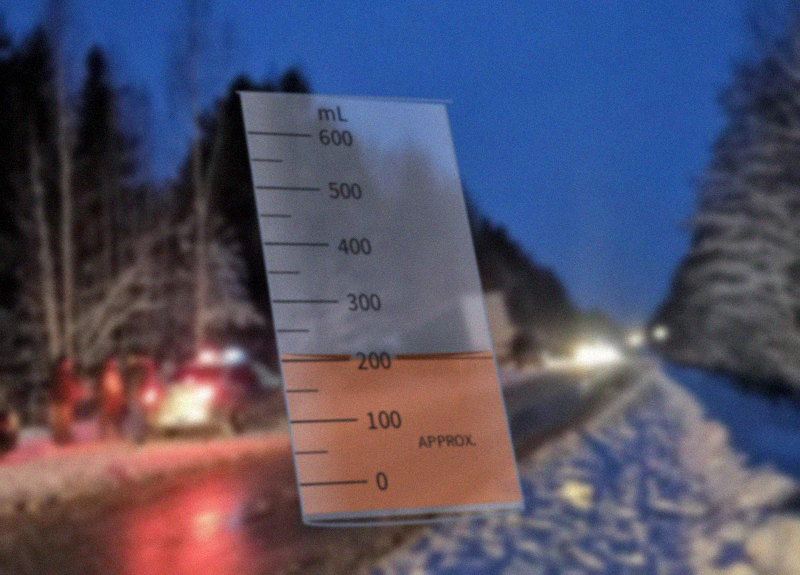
200
